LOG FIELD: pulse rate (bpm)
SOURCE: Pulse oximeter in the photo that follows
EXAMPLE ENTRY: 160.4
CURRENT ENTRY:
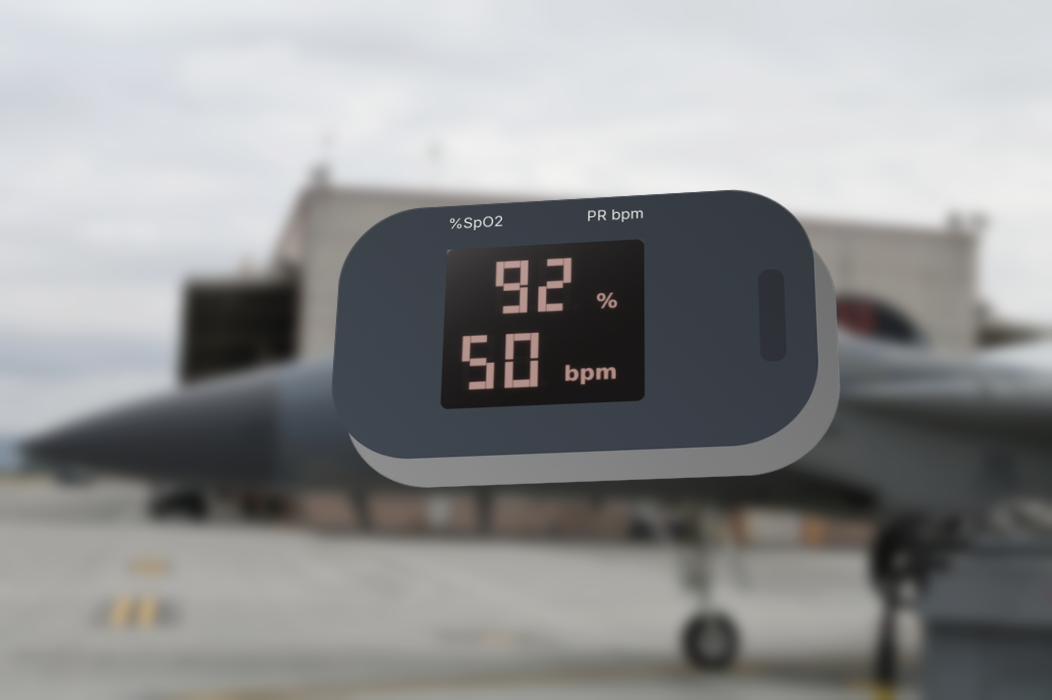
50
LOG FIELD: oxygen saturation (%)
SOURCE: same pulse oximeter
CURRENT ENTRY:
92
